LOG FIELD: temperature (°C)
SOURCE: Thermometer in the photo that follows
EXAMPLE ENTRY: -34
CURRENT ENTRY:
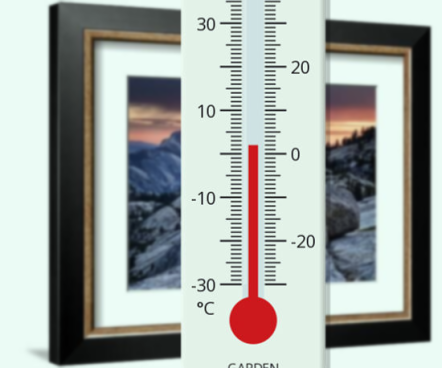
2
